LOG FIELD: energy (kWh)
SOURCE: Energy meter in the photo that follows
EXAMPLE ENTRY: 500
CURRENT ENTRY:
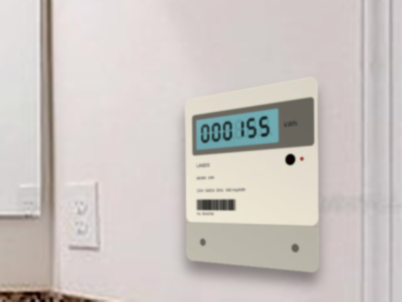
155
